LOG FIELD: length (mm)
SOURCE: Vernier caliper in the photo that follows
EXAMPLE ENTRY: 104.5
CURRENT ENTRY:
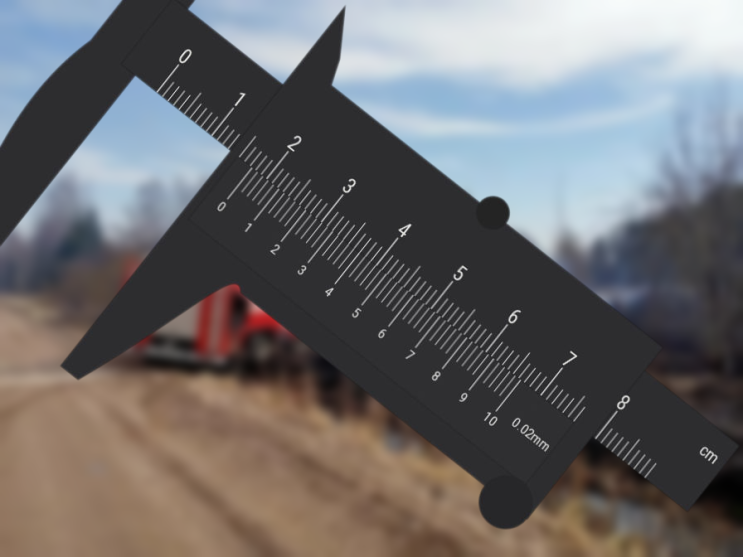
17.4
